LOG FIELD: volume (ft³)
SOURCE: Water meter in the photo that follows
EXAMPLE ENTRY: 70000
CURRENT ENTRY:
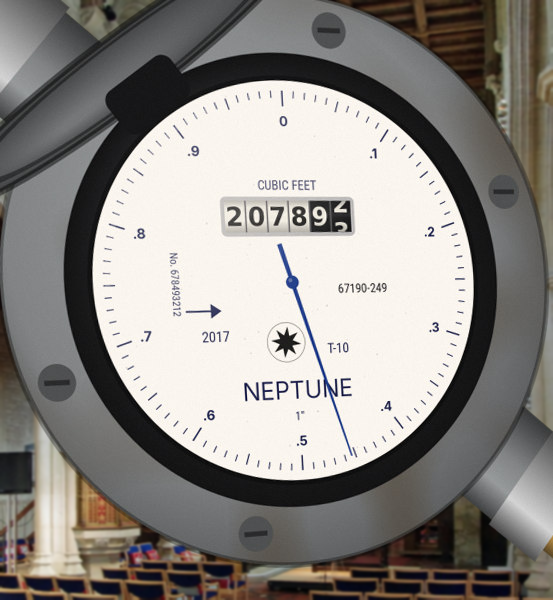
207892.45
